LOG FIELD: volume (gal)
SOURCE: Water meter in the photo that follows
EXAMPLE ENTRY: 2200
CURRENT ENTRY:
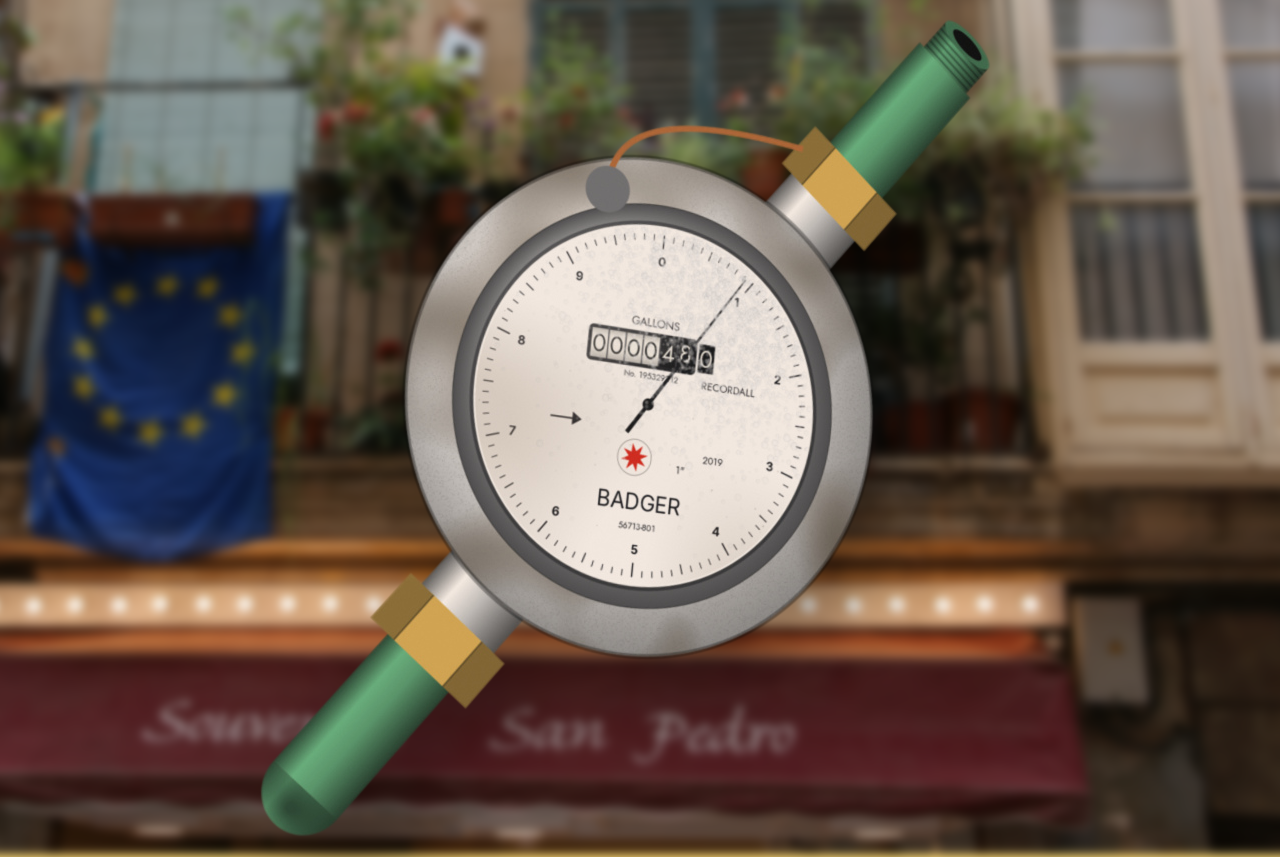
480.9
